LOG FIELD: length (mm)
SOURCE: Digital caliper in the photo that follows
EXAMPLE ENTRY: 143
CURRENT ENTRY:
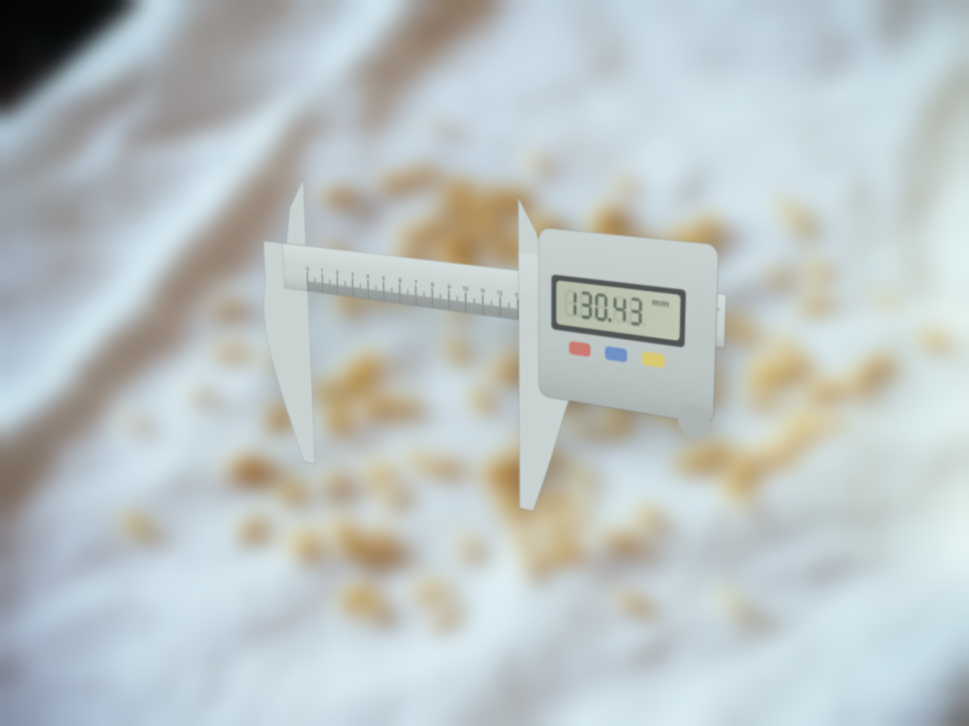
130.43
